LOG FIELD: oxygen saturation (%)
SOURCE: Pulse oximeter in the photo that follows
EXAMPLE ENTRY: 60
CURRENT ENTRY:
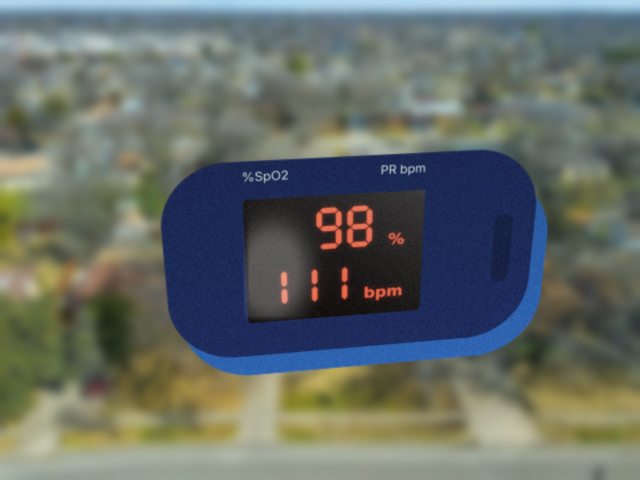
98
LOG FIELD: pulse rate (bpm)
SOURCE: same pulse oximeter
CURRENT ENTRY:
111
